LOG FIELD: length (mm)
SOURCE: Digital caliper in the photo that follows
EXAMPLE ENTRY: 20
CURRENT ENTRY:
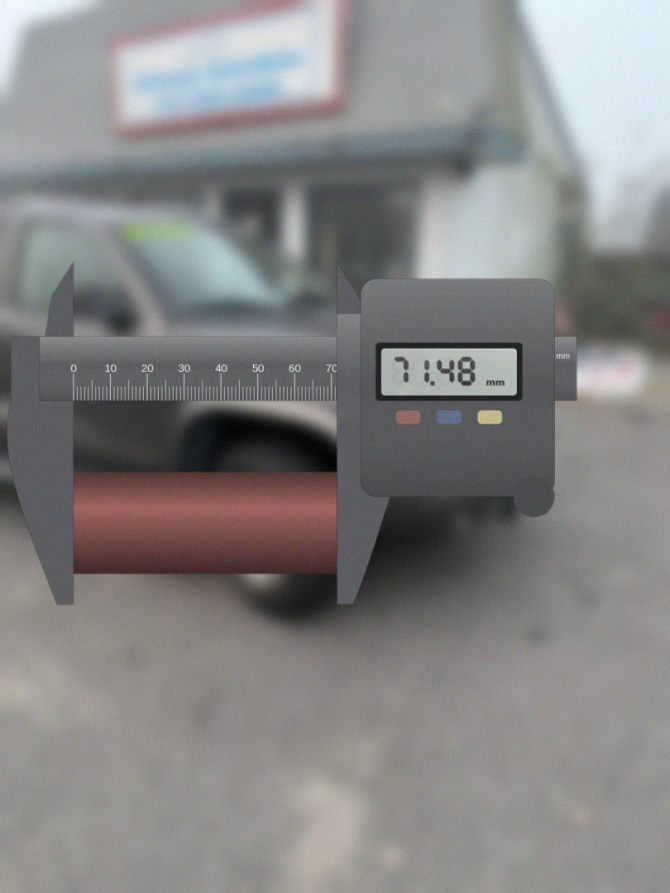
71.48
